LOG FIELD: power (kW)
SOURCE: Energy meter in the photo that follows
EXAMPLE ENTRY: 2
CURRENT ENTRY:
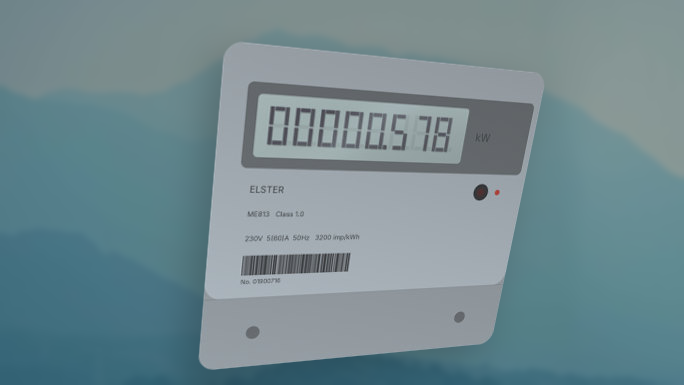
0.578
